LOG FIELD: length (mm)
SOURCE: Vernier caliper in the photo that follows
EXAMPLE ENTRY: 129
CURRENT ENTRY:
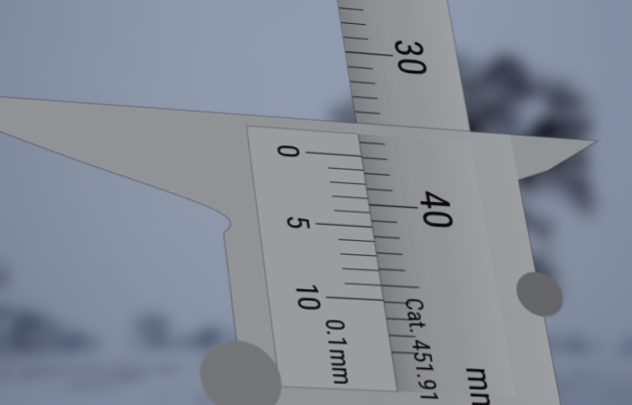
36.9
